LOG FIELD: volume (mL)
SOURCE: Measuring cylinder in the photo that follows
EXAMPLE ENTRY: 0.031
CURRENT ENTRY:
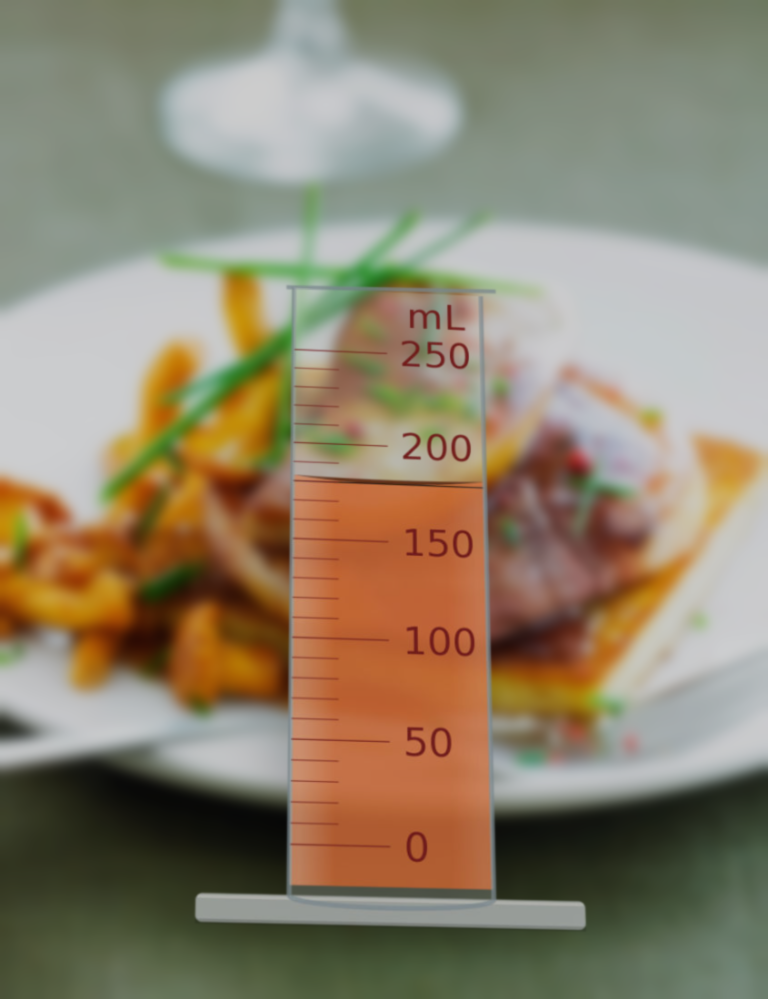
180
